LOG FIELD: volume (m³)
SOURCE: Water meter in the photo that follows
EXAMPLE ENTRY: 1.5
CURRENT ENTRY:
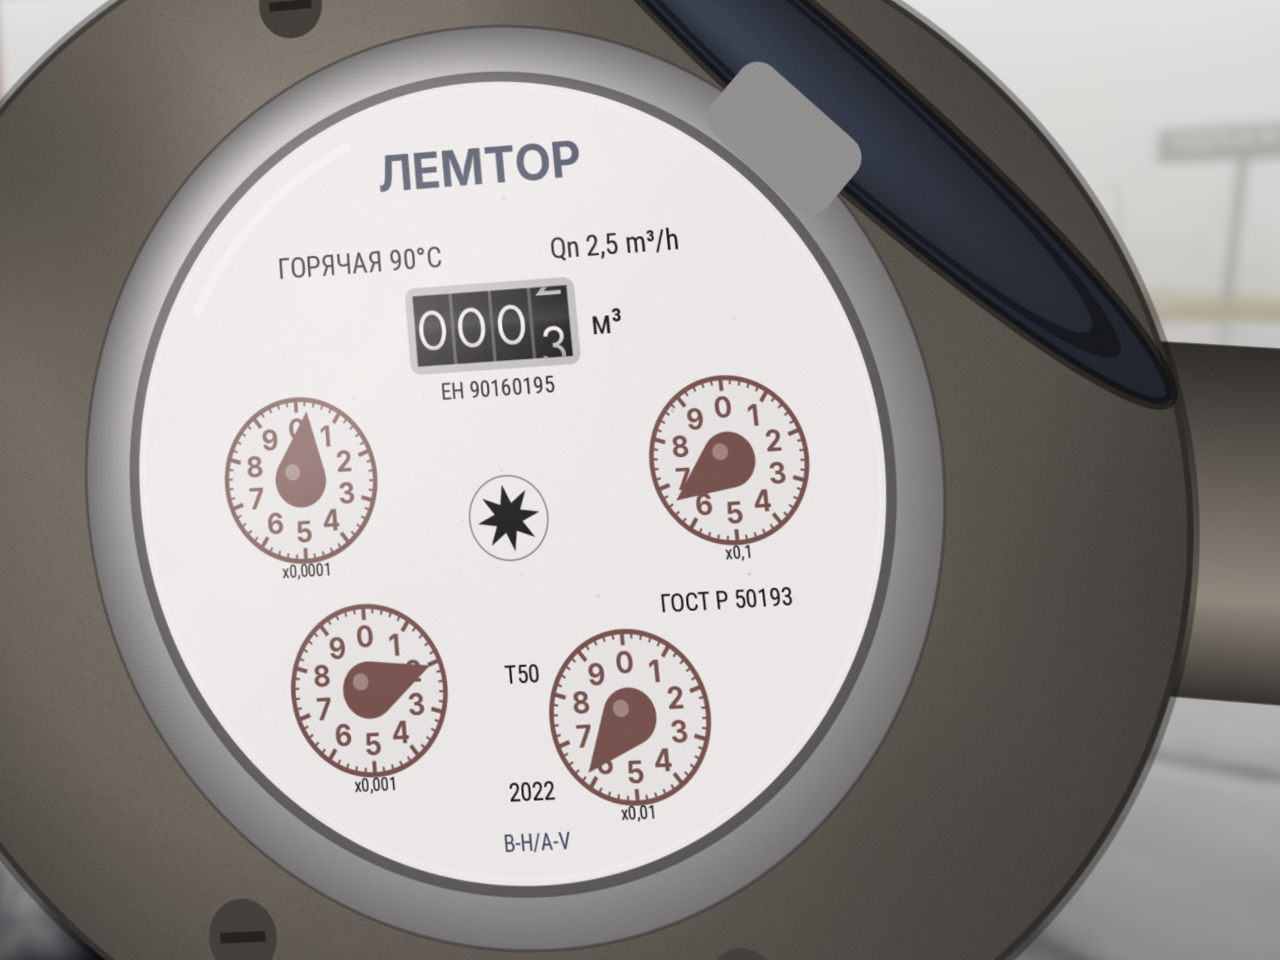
2.6620
